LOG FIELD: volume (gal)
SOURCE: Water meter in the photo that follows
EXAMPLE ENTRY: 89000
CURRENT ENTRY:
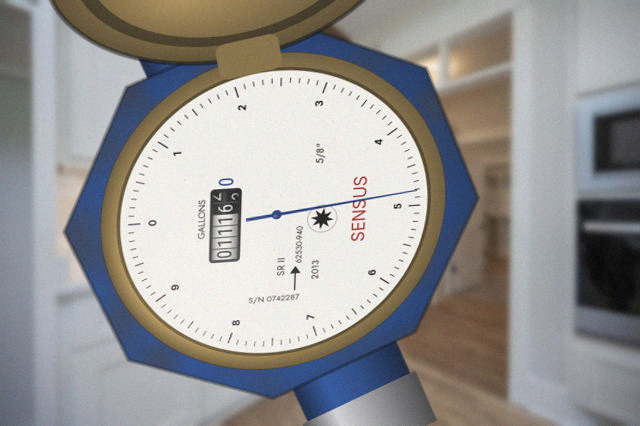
111624.8
